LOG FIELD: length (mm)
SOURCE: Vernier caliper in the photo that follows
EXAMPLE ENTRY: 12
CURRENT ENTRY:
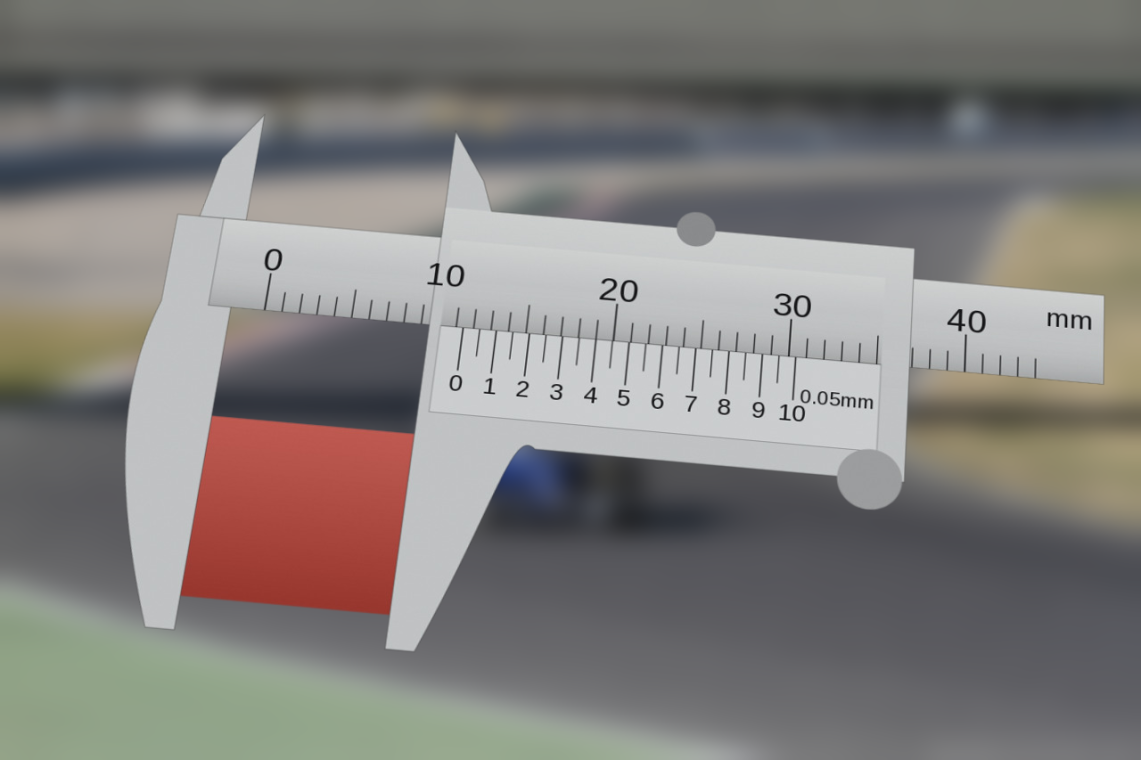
11.4
